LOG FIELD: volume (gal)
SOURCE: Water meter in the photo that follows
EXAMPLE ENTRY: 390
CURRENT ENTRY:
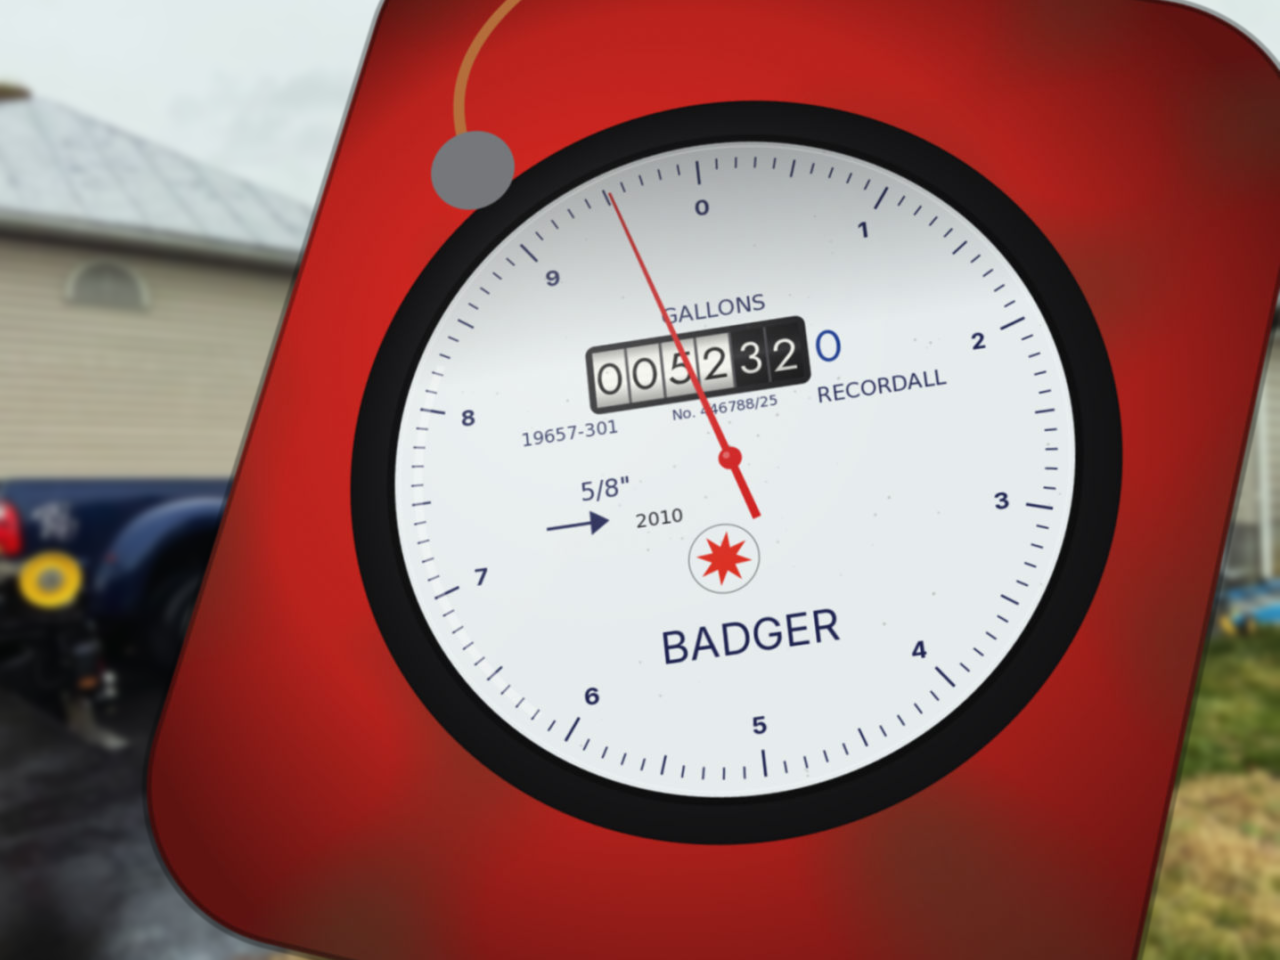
52319.5
